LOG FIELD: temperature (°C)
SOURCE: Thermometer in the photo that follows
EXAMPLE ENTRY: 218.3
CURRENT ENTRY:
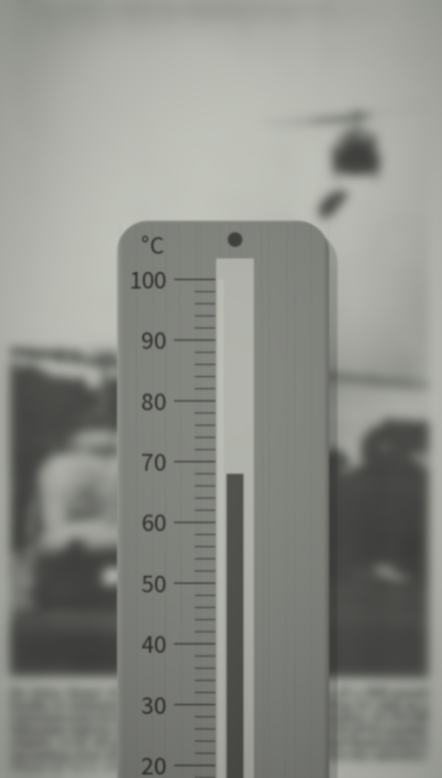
68
